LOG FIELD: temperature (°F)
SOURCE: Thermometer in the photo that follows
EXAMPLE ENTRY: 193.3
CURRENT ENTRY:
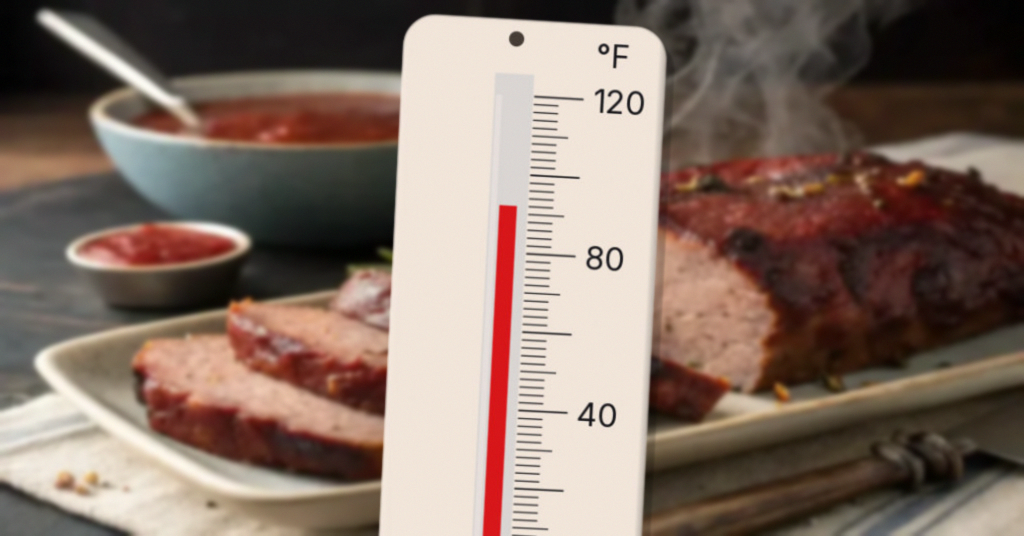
92
